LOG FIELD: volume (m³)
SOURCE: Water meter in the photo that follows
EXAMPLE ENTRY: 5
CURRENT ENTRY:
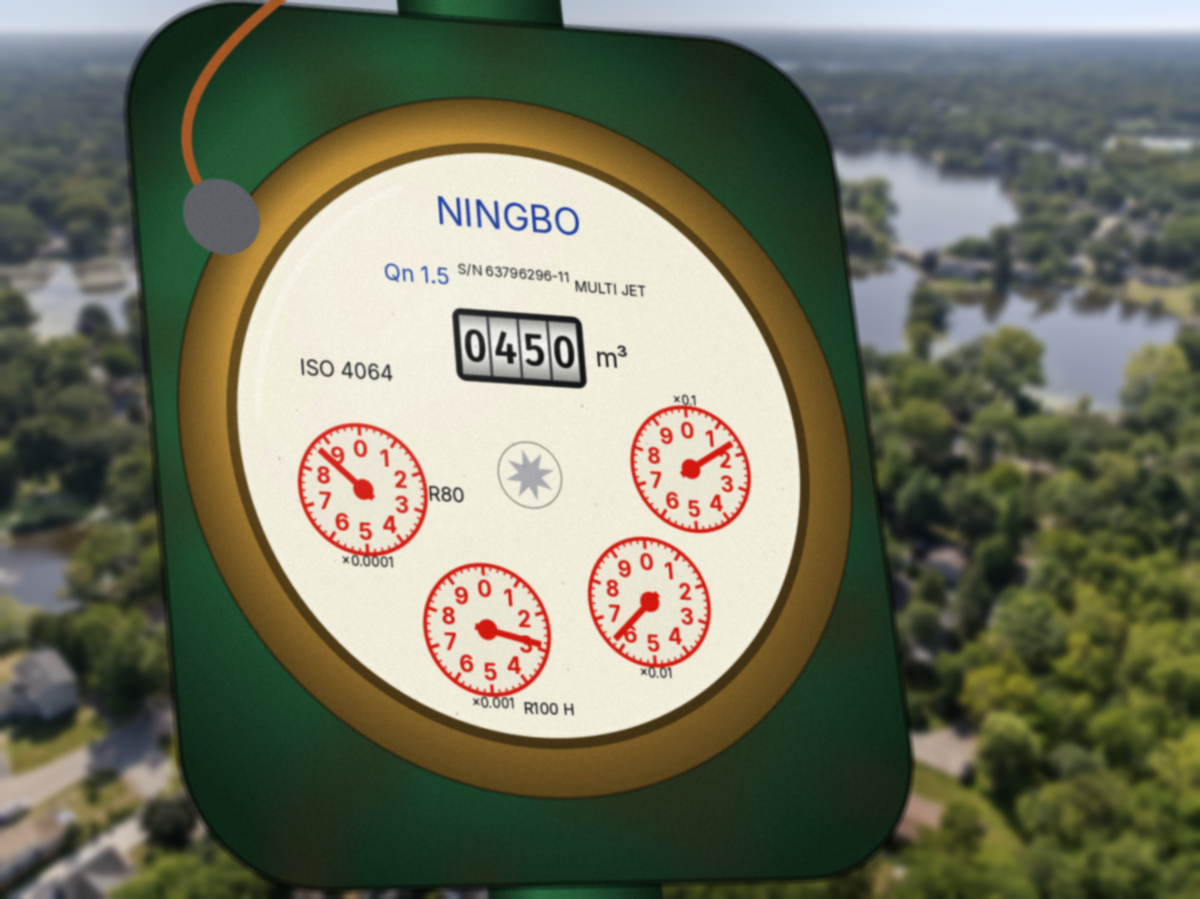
450.1628
